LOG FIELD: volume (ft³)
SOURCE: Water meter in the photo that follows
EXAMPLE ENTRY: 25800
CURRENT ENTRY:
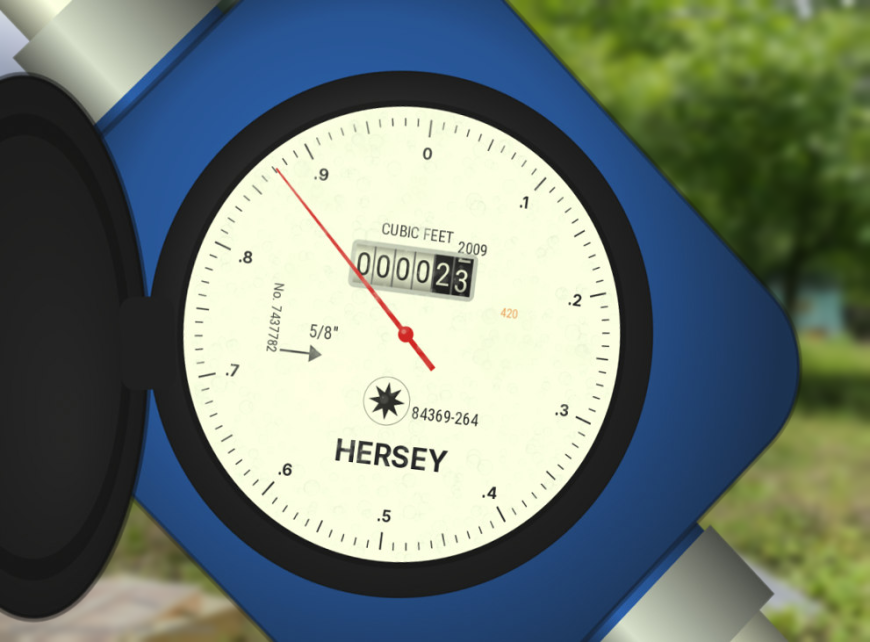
22.87
